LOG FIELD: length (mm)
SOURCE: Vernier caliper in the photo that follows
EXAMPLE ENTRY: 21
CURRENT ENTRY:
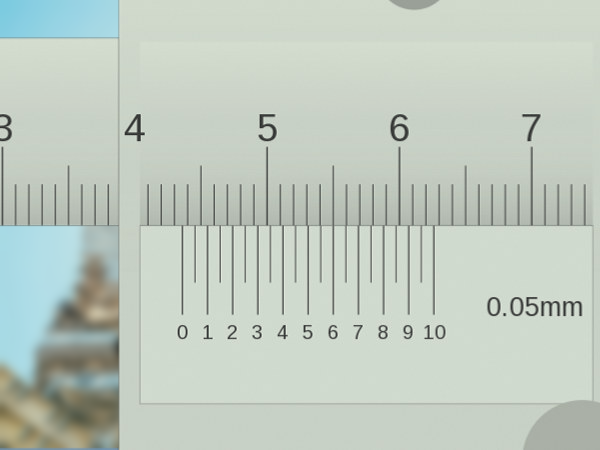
43.6
